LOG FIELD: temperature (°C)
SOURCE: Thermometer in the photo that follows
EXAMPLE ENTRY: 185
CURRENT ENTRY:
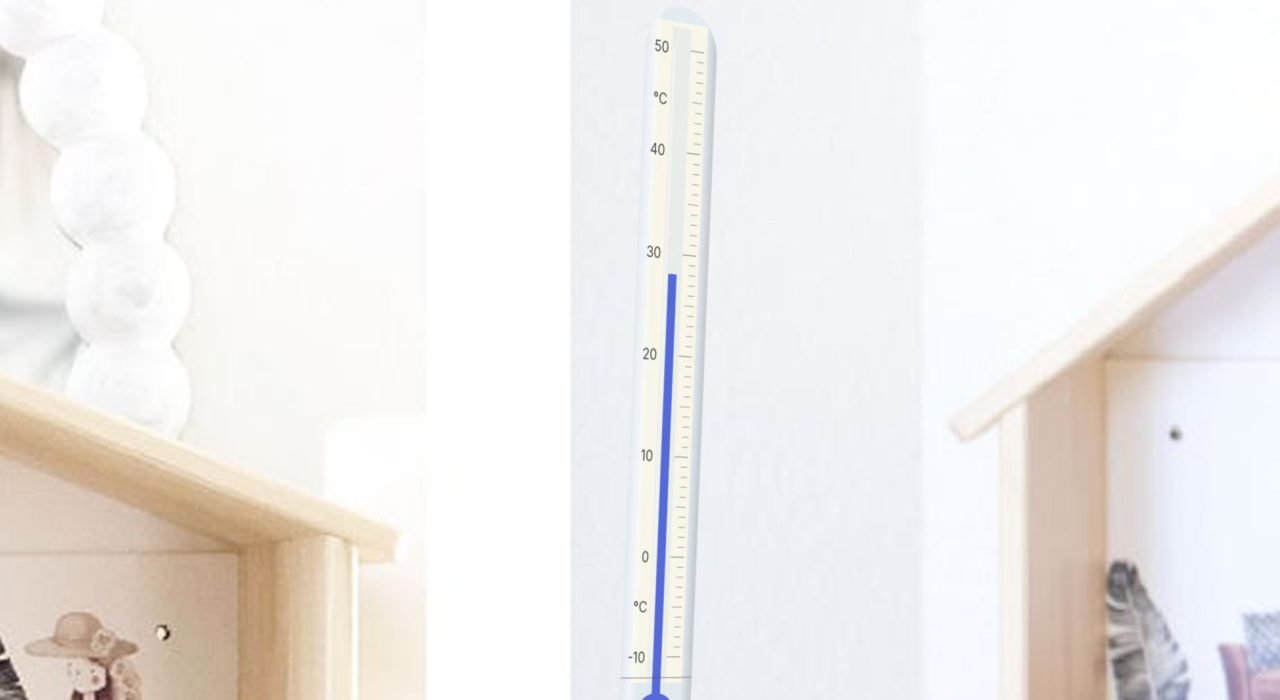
28
